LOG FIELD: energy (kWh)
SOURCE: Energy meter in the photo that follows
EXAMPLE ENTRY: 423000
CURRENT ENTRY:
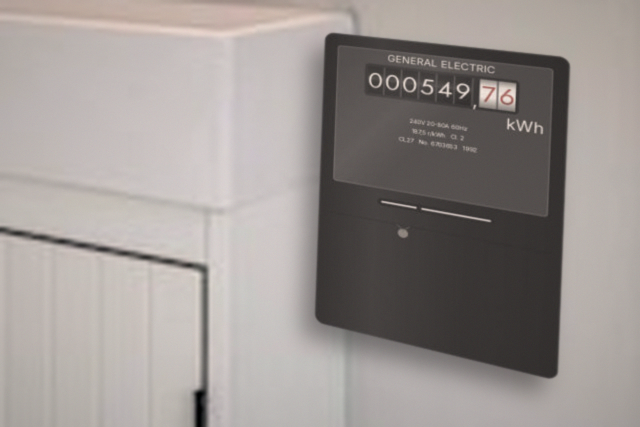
549.76
